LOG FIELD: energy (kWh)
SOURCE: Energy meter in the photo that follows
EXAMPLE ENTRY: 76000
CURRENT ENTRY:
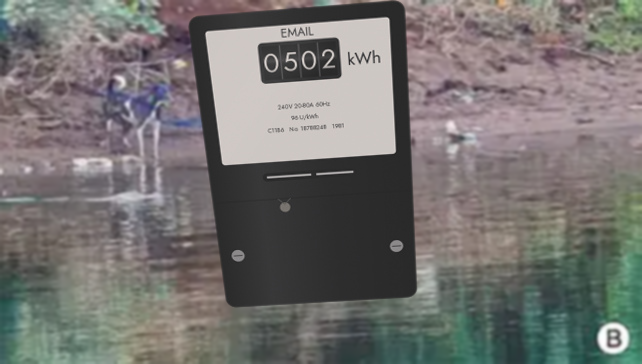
502
